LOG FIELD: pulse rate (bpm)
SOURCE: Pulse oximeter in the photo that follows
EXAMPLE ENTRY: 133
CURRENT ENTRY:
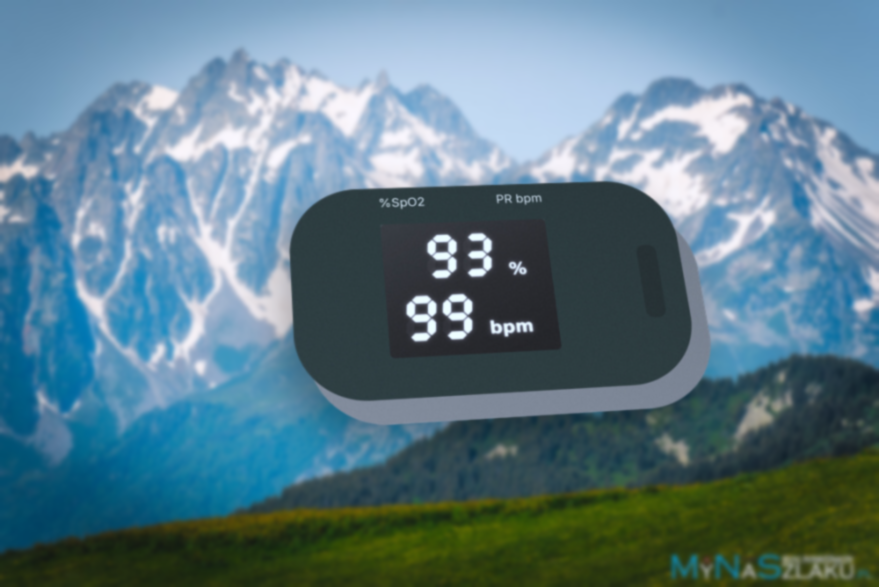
99
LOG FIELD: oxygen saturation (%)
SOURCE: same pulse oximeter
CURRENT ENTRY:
93
